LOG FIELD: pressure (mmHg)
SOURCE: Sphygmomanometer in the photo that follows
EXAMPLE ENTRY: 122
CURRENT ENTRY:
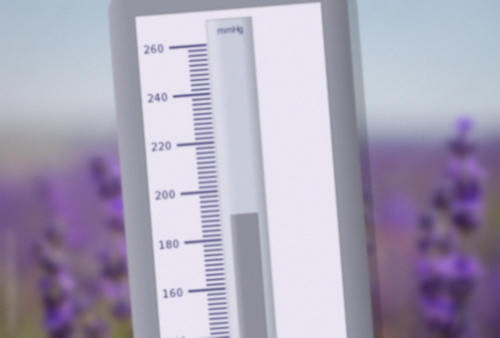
190
